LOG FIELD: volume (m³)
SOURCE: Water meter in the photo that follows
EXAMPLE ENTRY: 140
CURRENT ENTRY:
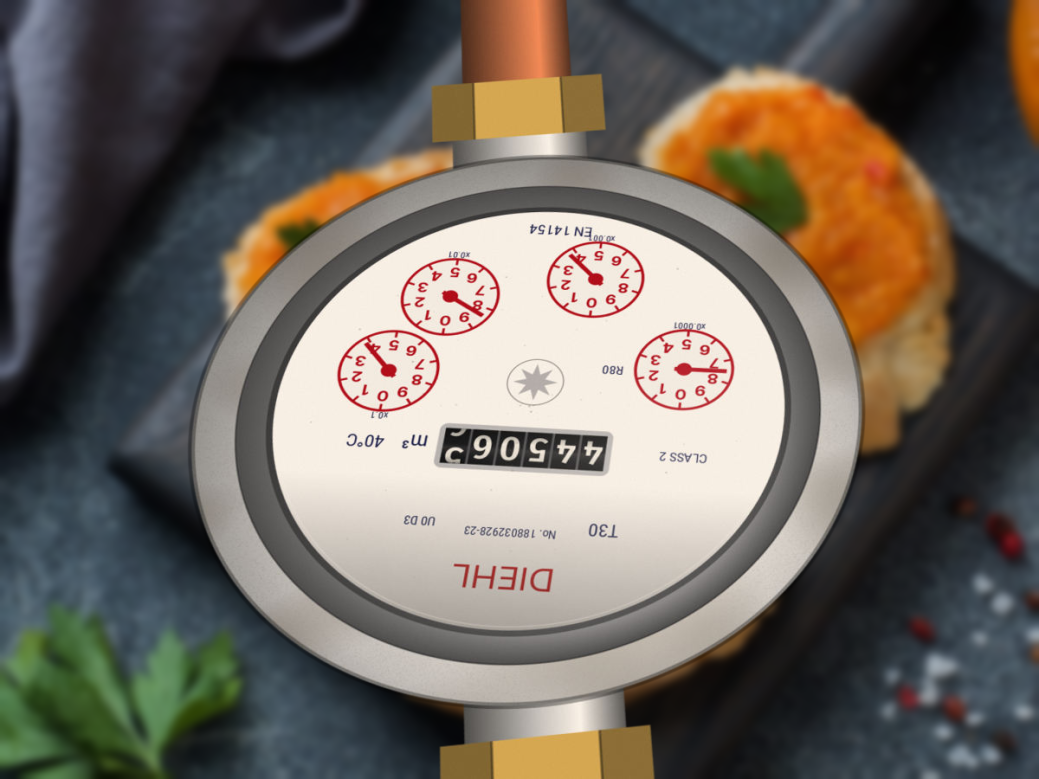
445065.3837
